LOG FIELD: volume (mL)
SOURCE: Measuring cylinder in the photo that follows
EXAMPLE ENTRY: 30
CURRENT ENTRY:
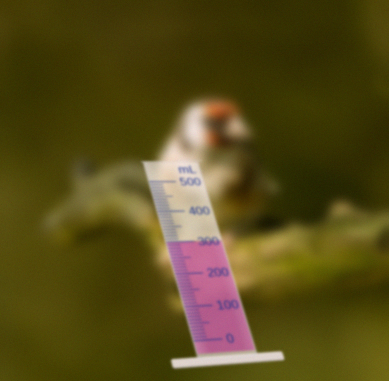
300
